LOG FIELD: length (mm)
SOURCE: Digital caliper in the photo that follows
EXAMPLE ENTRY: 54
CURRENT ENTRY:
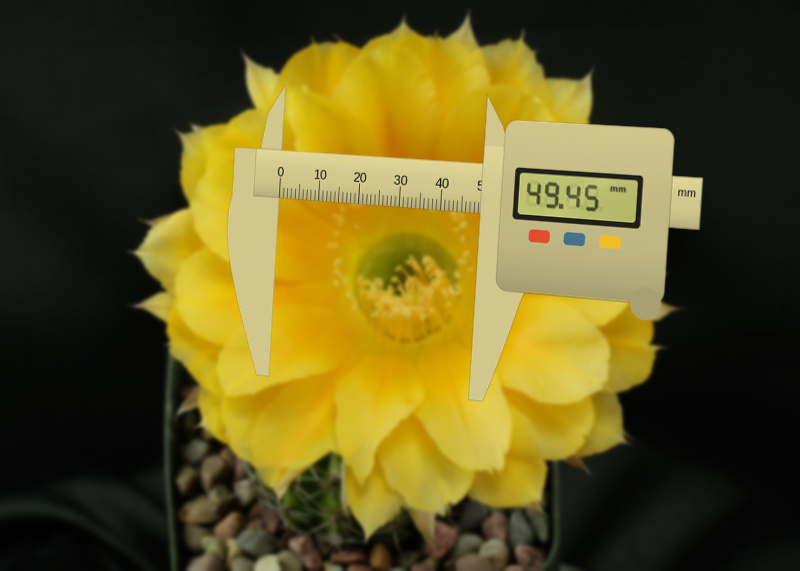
49.45
